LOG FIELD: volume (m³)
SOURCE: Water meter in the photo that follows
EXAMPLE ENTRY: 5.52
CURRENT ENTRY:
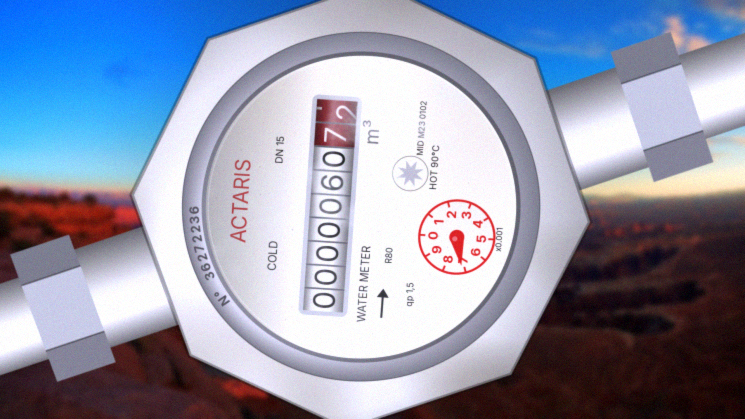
60.717
